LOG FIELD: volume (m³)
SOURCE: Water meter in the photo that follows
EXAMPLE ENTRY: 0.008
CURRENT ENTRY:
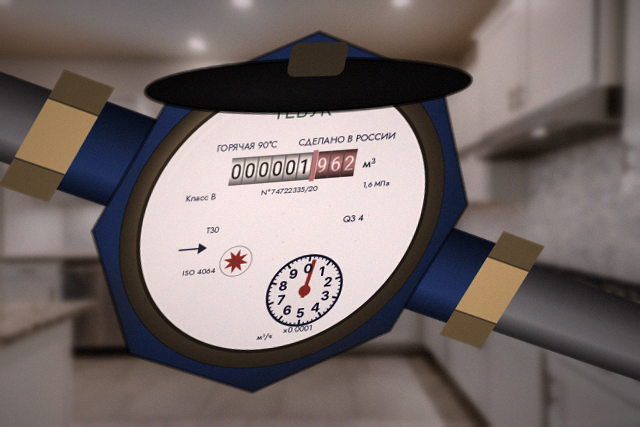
1.9620
